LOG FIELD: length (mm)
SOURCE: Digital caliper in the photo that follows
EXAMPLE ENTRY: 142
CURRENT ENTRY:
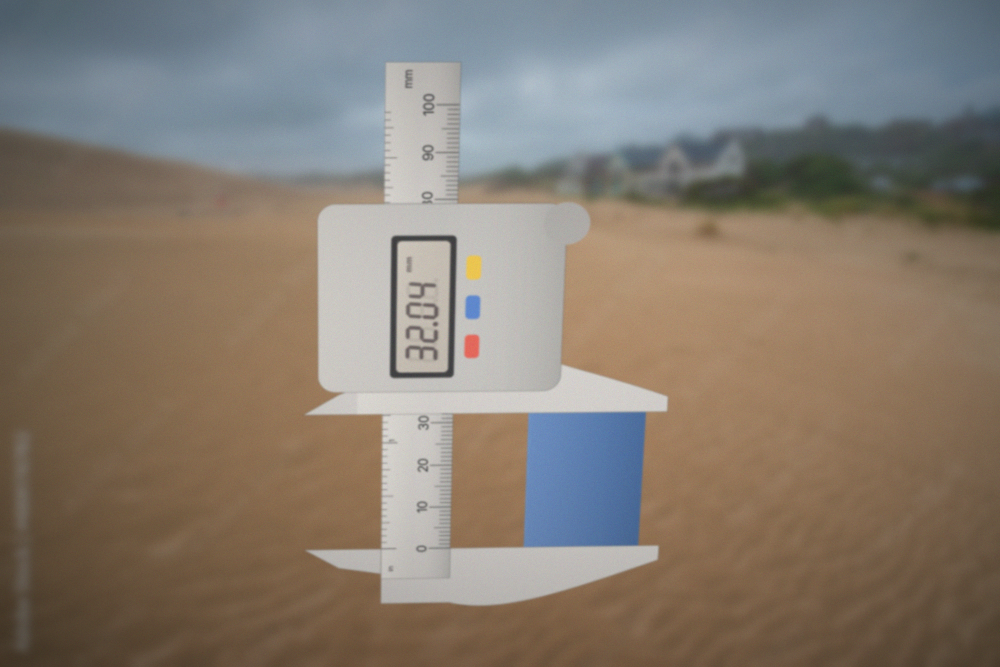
32.04
